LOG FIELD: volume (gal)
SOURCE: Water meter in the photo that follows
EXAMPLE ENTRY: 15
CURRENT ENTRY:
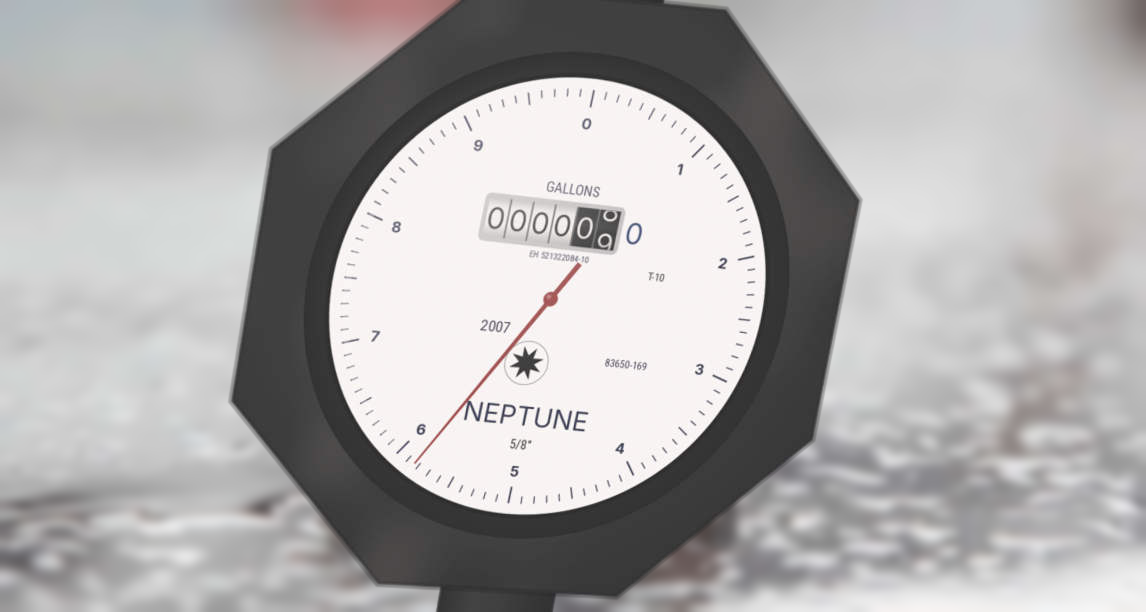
85.8
